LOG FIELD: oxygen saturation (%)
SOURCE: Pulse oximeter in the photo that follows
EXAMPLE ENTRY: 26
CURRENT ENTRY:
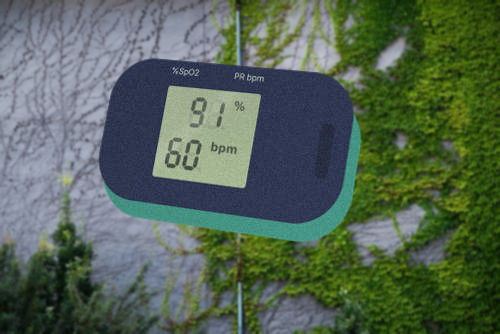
91
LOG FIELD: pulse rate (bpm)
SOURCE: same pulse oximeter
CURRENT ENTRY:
60
